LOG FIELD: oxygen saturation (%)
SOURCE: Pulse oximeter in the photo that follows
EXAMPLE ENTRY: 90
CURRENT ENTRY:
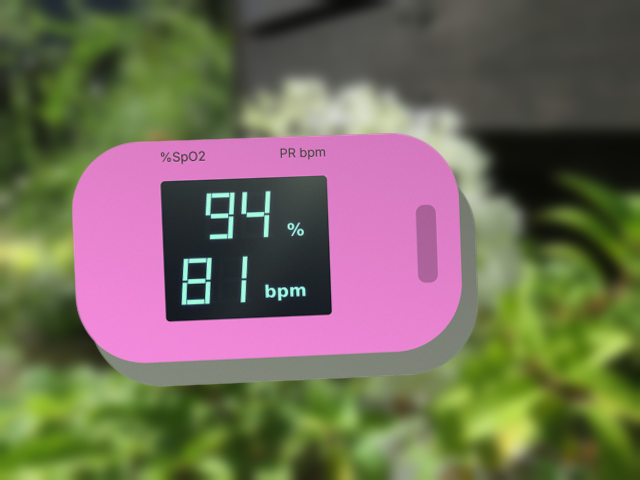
94
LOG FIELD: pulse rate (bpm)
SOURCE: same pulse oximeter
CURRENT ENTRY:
81
